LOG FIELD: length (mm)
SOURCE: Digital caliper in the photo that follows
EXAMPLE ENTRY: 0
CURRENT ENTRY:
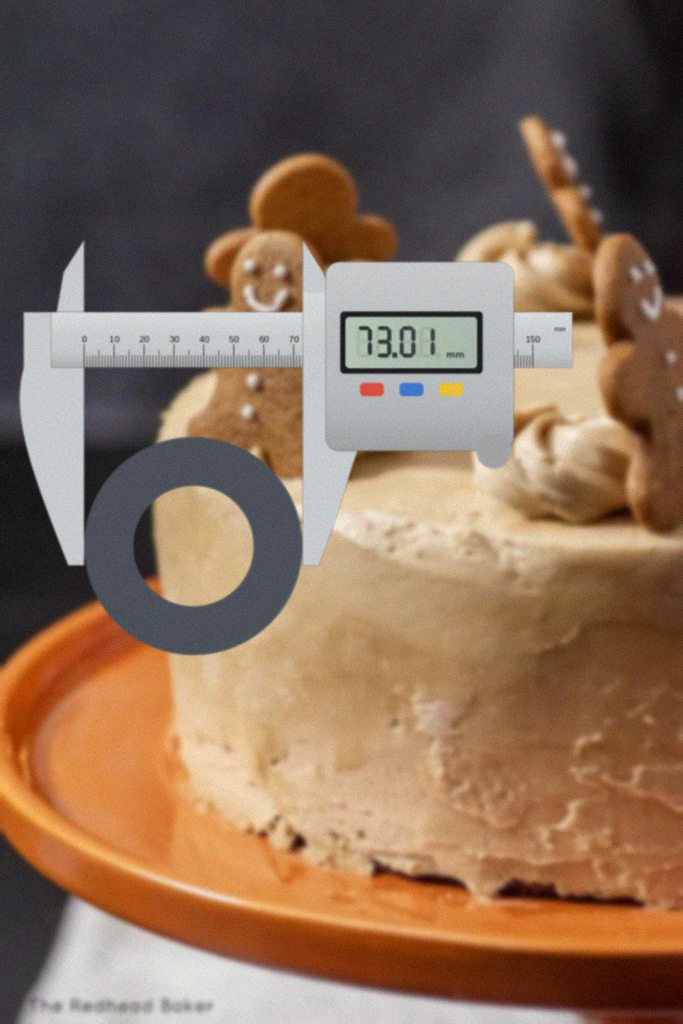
73.01
